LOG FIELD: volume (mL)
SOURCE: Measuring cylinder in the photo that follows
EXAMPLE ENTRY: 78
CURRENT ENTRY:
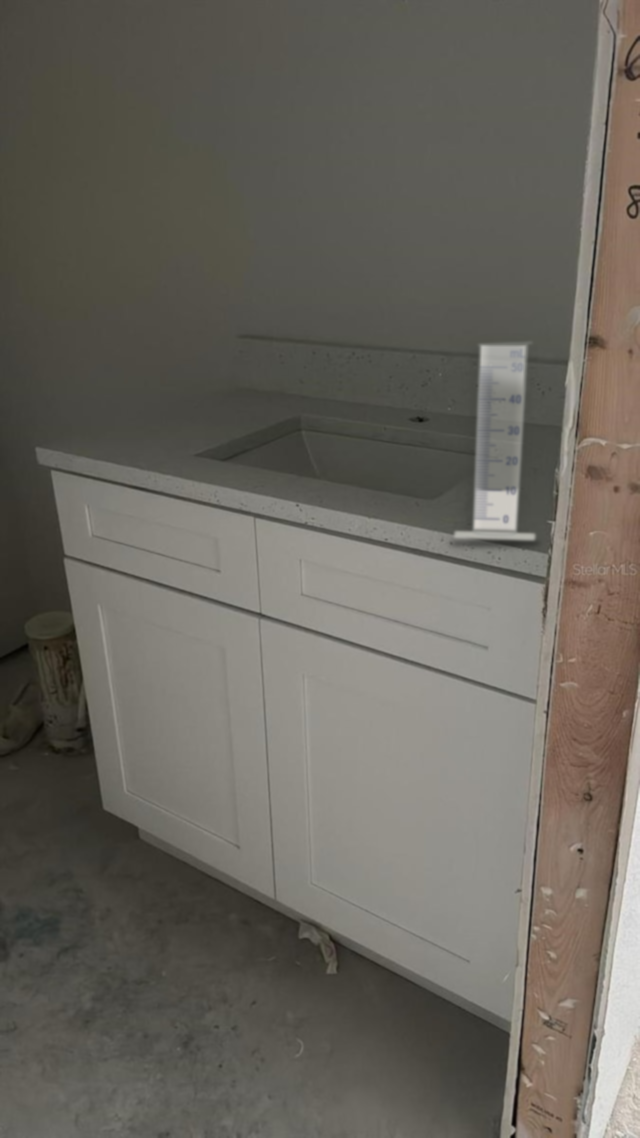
10
